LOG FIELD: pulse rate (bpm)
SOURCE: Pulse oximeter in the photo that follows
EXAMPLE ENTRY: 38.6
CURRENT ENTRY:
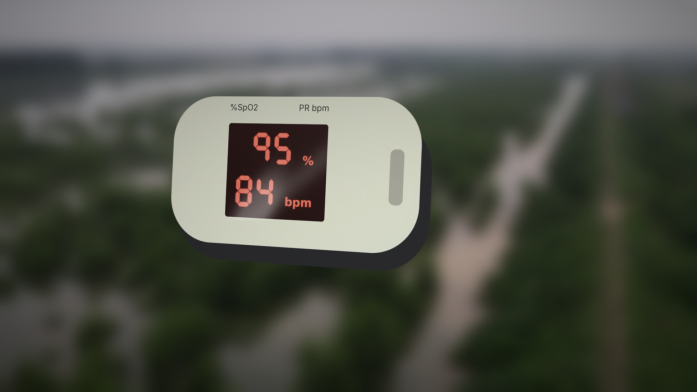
84
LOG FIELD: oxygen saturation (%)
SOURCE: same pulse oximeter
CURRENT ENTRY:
95
